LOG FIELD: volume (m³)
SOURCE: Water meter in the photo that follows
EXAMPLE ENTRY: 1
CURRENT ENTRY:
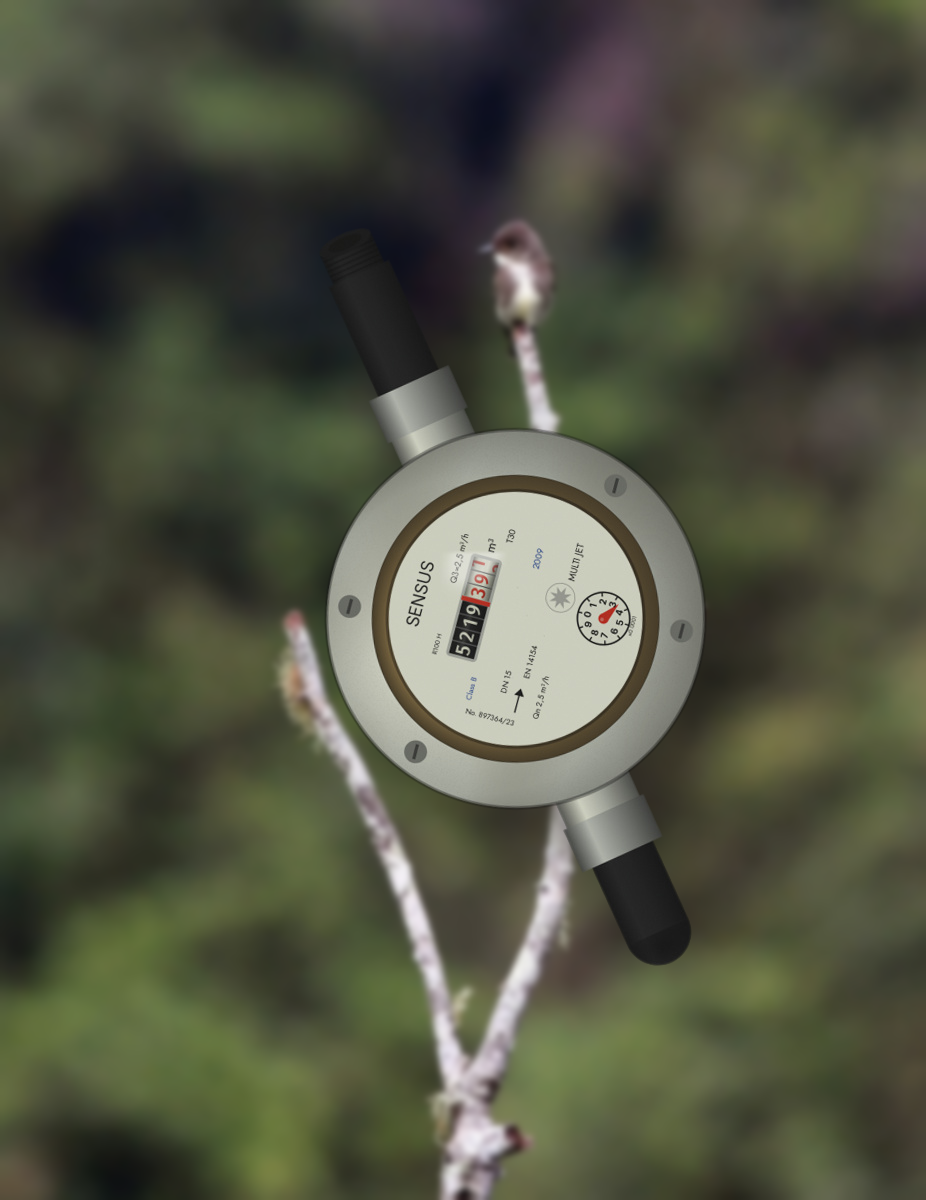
5219.3913
